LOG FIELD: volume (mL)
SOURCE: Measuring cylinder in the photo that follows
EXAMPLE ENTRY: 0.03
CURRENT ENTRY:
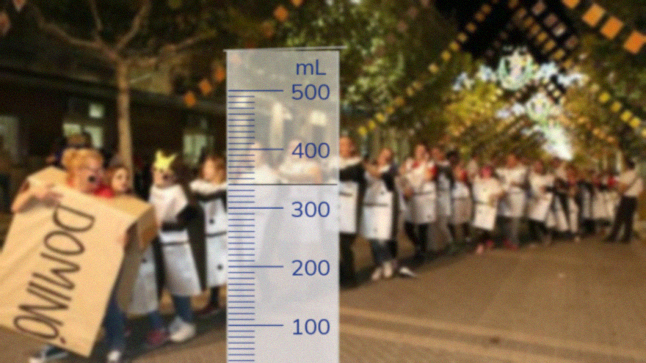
340
